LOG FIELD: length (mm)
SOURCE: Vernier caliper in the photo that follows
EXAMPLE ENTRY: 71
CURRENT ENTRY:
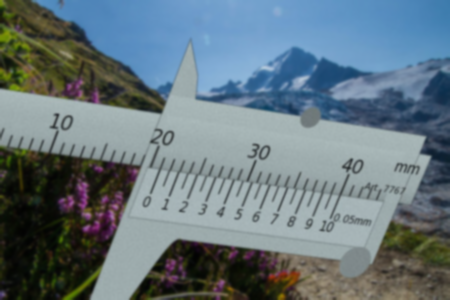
21.0
